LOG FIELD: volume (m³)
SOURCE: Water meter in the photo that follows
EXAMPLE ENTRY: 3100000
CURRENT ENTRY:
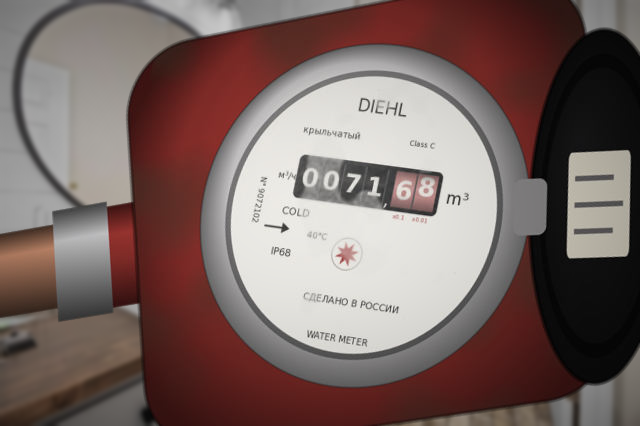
71.68
